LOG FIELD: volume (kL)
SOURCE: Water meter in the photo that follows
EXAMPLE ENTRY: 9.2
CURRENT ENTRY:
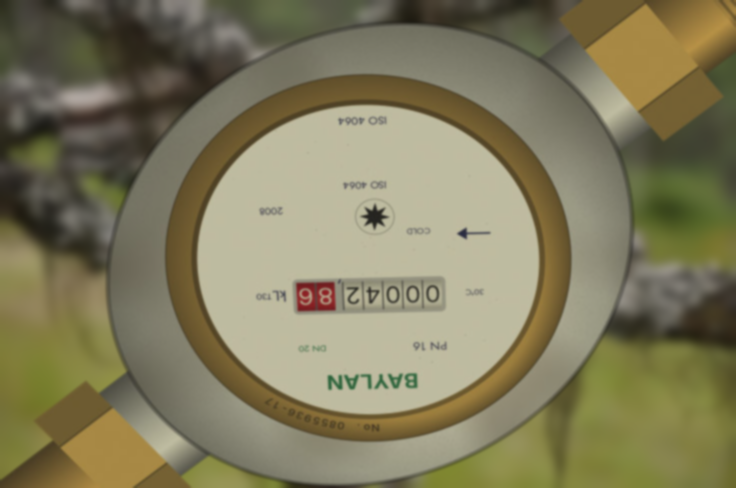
42.86
